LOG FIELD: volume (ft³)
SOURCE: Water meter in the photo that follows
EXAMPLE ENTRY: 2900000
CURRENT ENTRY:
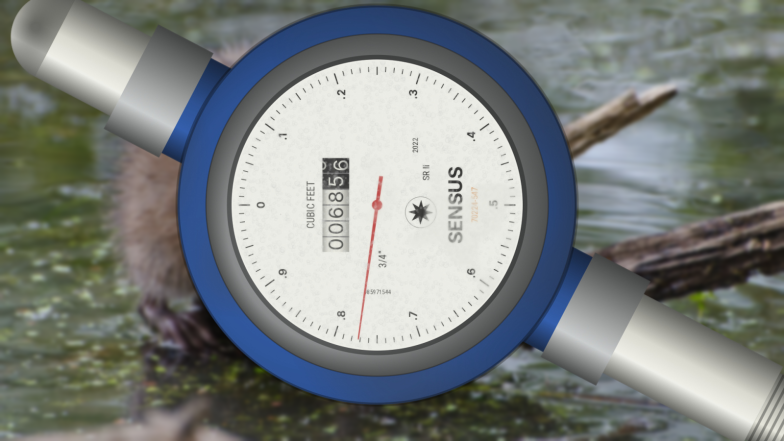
6855.77
